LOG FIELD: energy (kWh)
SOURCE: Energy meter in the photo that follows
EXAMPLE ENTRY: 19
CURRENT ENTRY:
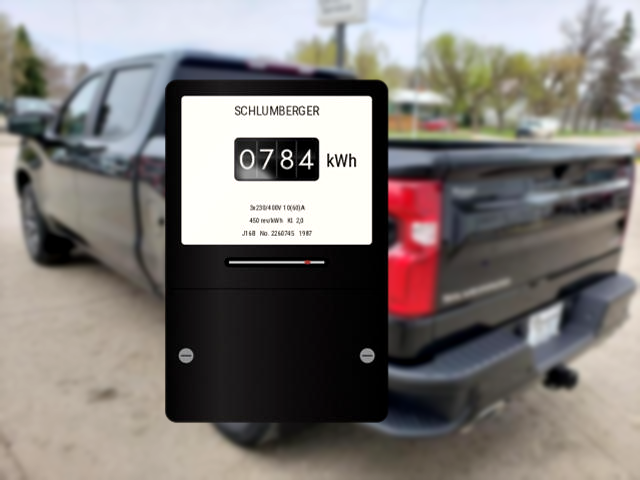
784
